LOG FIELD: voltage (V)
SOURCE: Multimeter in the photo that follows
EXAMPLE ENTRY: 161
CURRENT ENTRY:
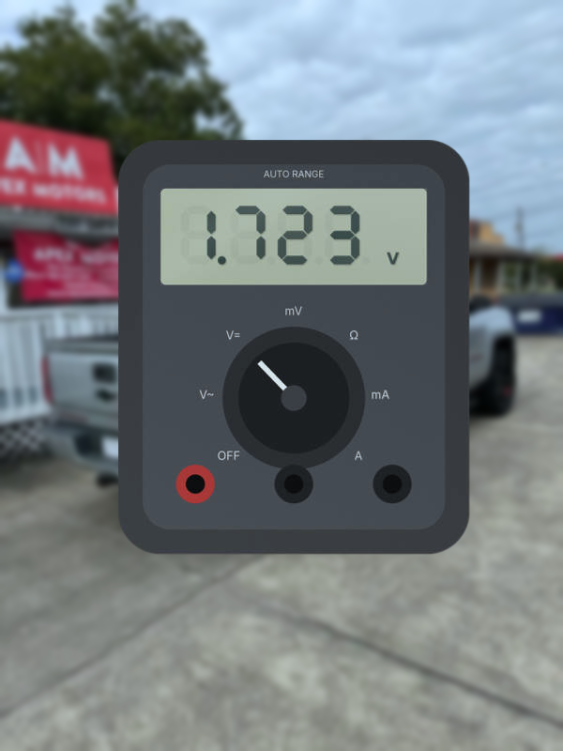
1.723
